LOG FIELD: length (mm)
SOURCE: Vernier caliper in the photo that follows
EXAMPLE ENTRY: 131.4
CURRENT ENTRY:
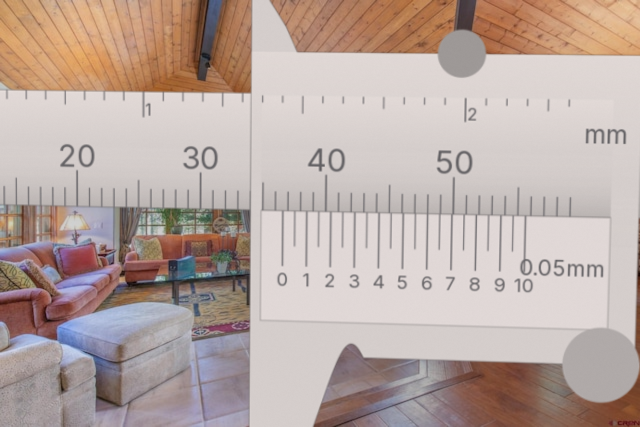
36.6
